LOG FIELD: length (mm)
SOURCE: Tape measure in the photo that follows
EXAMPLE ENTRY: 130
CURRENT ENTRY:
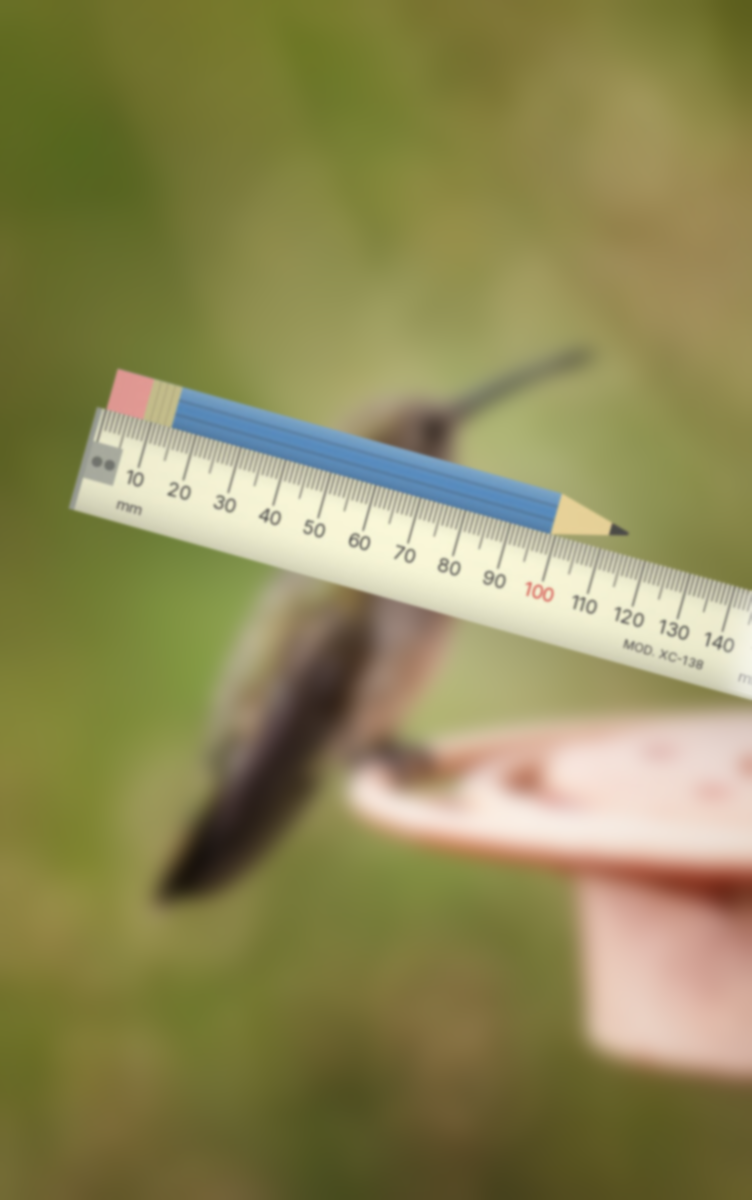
115
